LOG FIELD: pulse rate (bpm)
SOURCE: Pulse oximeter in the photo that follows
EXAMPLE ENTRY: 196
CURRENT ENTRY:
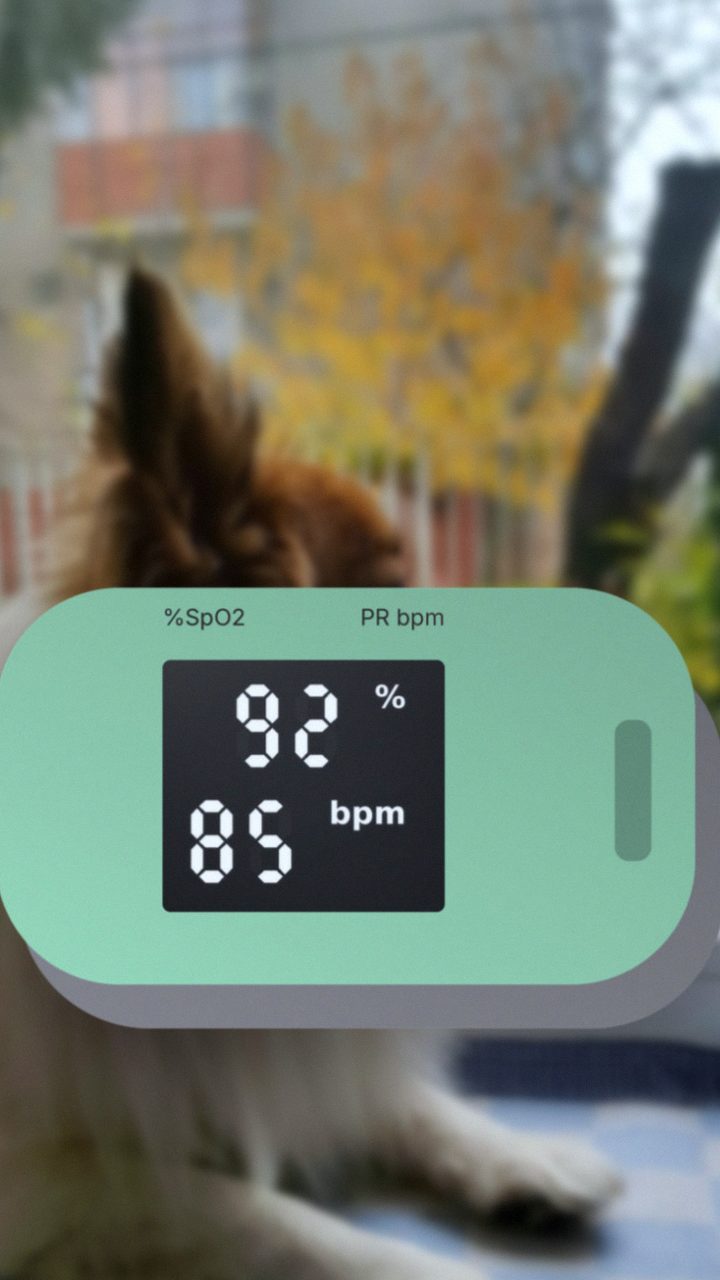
85
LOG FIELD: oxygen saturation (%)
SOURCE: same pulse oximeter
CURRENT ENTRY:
92
